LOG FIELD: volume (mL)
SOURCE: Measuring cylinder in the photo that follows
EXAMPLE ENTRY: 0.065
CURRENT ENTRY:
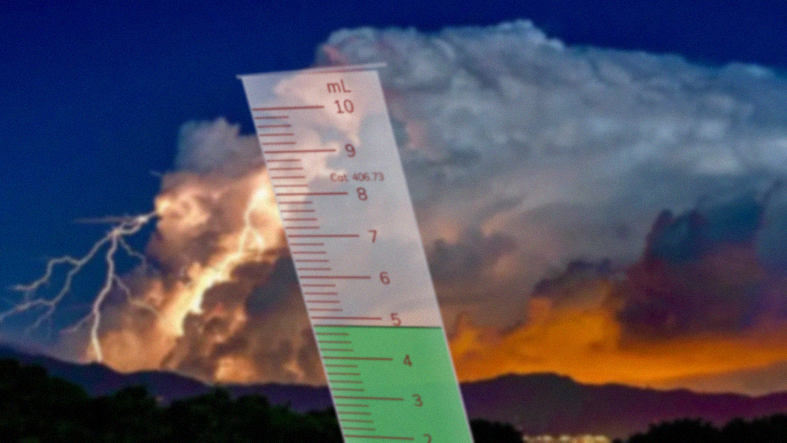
4.8
